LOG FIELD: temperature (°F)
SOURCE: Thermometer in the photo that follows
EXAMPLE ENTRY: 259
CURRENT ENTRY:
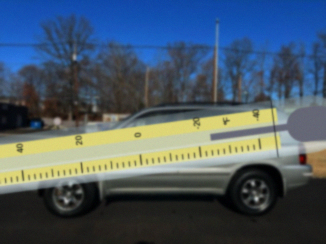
-24
